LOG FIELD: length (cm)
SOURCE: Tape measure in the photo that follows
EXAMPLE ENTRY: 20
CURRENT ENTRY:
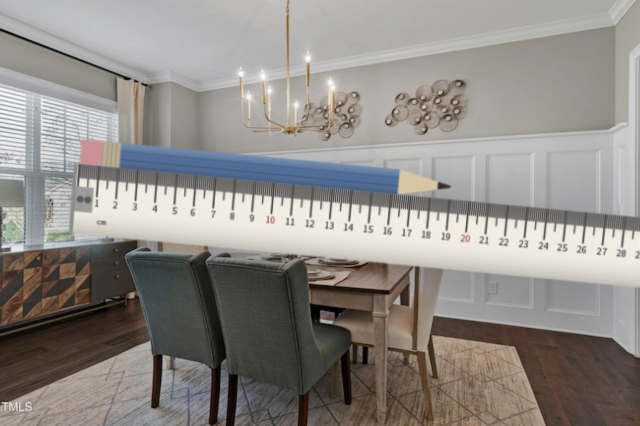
19
